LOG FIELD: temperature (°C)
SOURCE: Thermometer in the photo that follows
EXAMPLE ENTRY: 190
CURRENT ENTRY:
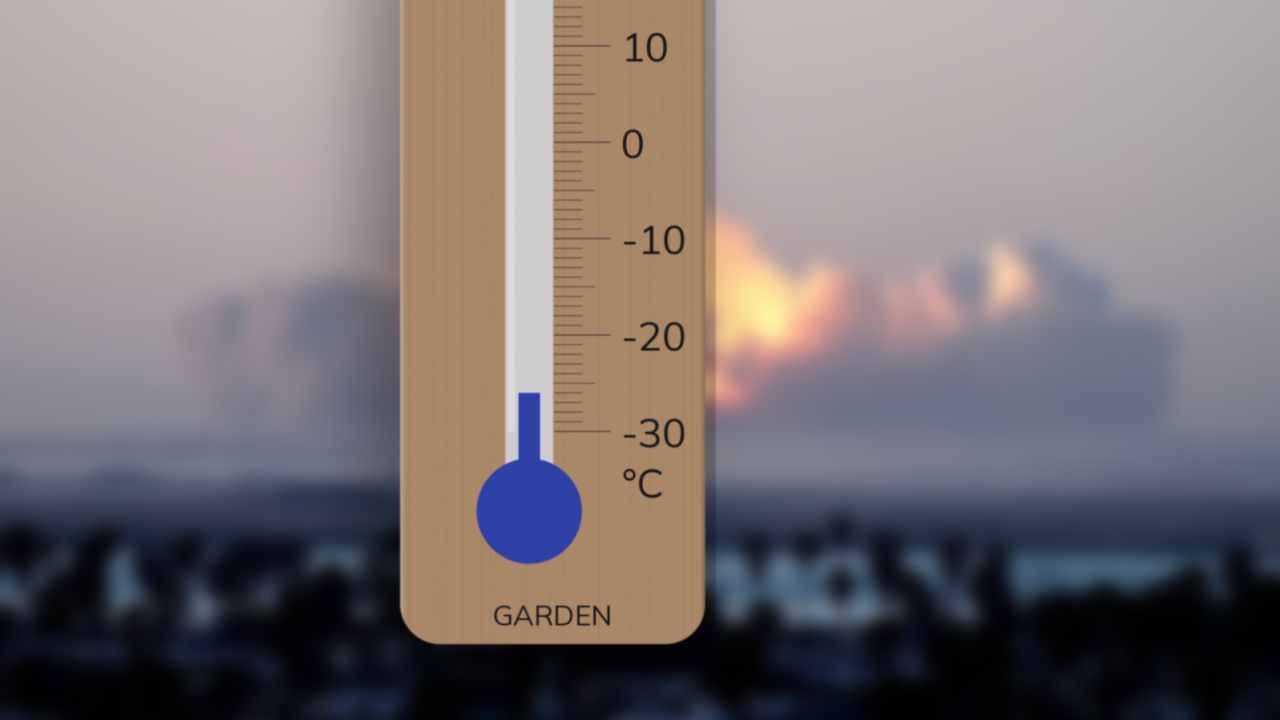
-26
